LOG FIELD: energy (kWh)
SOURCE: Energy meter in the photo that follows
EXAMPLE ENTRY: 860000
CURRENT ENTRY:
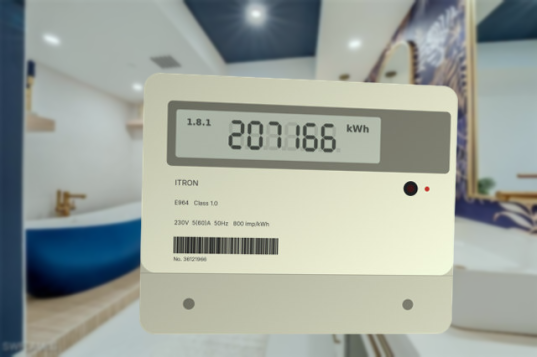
207166
